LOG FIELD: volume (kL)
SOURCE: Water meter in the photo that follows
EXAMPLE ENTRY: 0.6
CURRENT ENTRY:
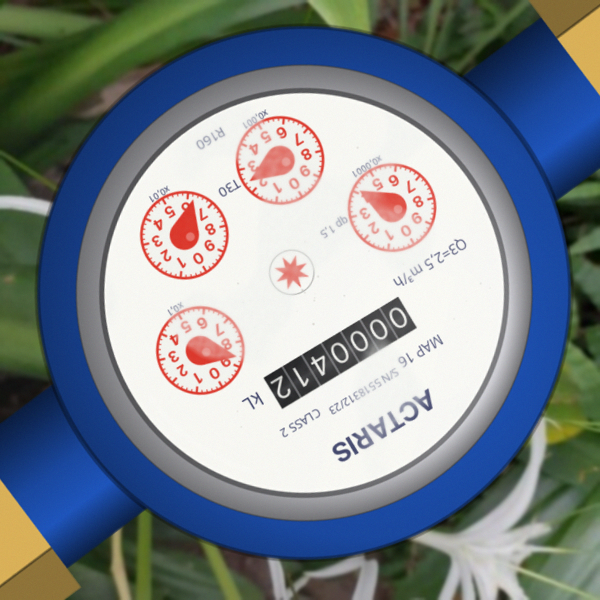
412.8624
